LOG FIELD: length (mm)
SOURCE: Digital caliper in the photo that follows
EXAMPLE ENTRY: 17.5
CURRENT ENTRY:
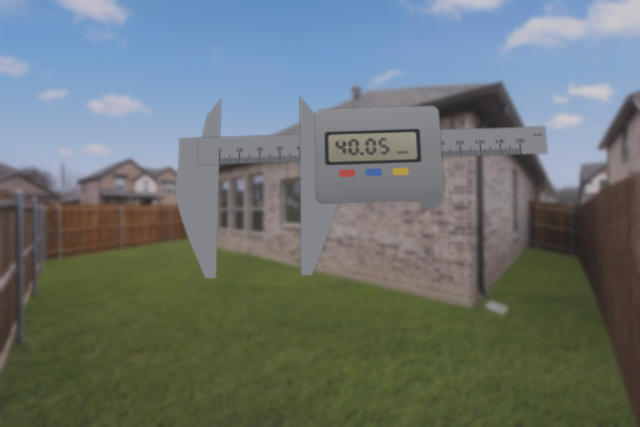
40.05
